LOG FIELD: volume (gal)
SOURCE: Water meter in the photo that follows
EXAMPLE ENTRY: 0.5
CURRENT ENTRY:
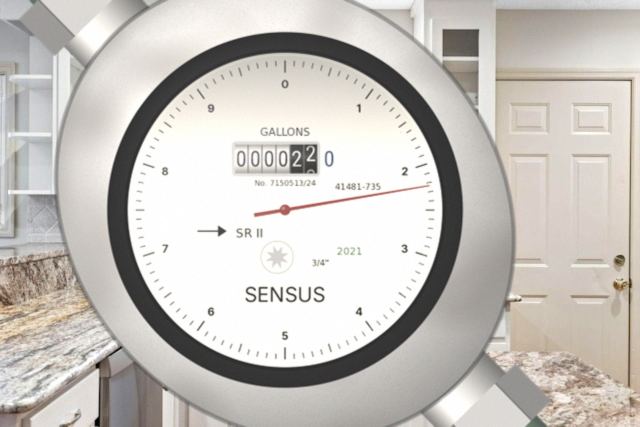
222.2
